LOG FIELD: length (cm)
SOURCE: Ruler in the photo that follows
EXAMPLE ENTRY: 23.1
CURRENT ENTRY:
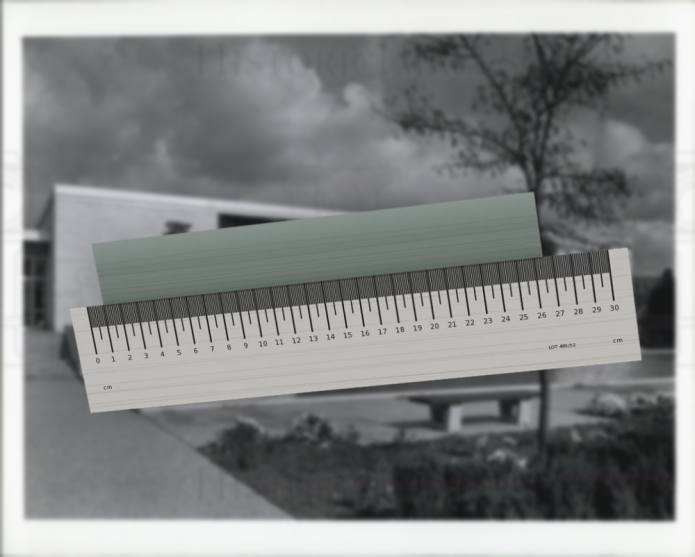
25.5
